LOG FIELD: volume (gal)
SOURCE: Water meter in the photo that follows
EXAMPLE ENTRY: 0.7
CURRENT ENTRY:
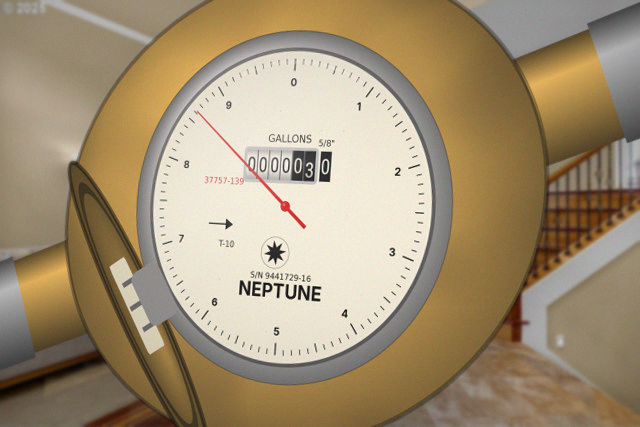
28.6
